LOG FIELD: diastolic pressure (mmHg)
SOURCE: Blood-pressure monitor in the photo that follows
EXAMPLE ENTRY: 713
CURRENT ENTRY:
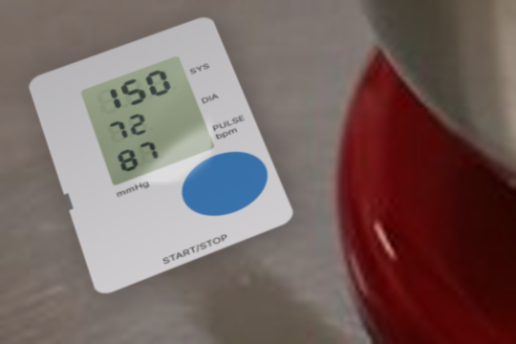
72
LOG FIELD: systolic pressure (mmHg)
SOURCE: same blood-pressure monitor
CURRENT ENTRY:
150
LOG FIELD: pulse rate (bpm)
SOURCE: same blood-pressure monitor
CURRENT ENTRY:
87
